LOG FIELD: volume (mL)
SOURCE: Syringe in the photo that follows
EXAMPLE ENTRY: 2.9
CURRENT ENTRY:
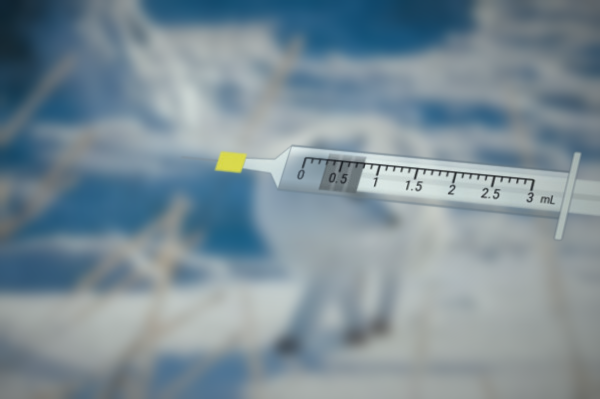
0.3
